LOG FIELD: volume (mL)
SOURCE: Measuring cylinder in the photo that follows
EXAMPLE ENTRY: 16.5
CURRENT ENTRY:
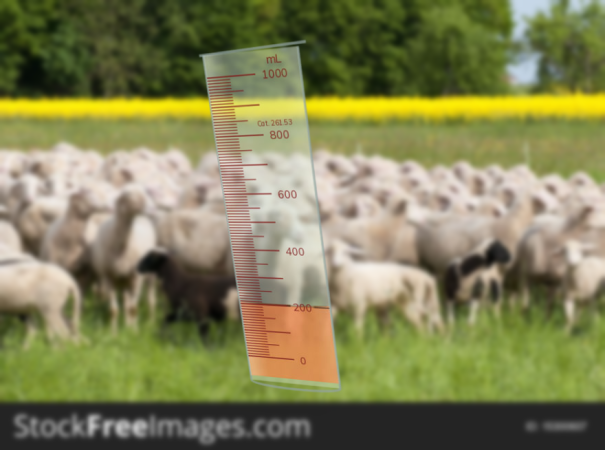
200
